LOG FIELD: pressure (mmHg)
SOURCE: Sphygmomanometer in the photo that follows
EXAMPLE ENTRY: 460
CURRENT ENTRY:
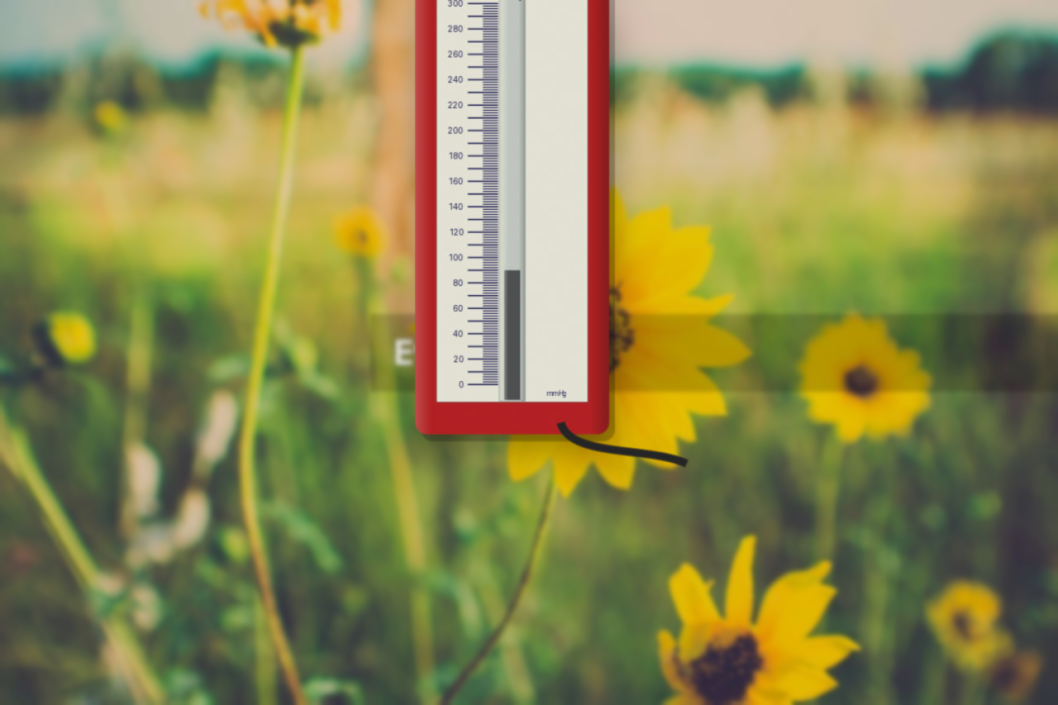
90
